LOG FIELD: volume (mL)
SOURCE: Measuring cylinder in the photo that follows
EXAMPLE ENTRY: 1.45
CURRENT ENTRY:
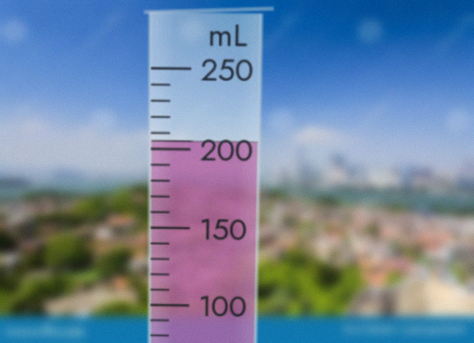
205
